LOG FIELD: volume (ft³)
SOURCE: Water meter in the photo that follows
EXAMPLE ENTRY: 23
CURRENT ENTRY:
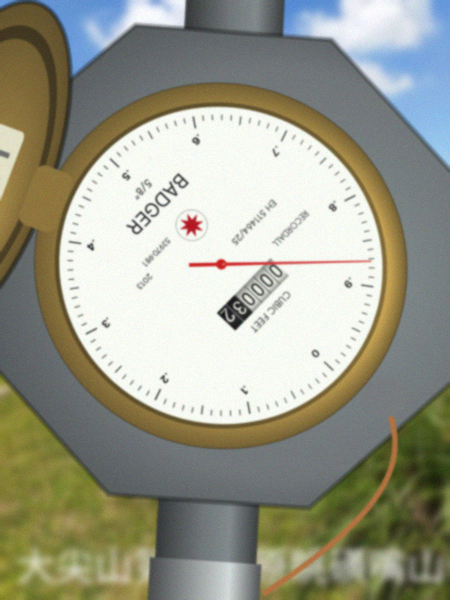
31.87
